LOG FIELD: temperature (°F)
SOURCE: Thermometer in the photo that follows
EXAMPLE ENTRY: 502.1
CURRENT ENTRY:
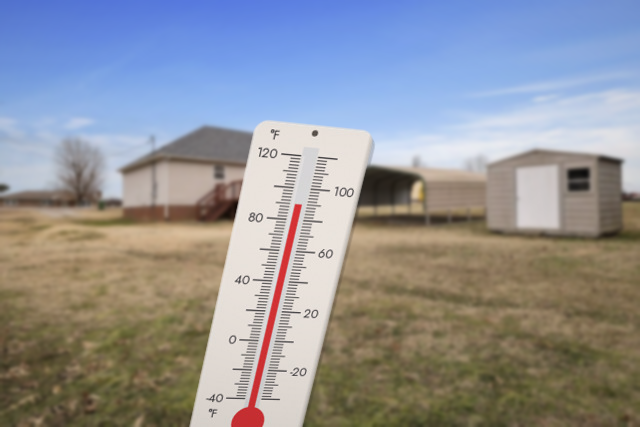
90
